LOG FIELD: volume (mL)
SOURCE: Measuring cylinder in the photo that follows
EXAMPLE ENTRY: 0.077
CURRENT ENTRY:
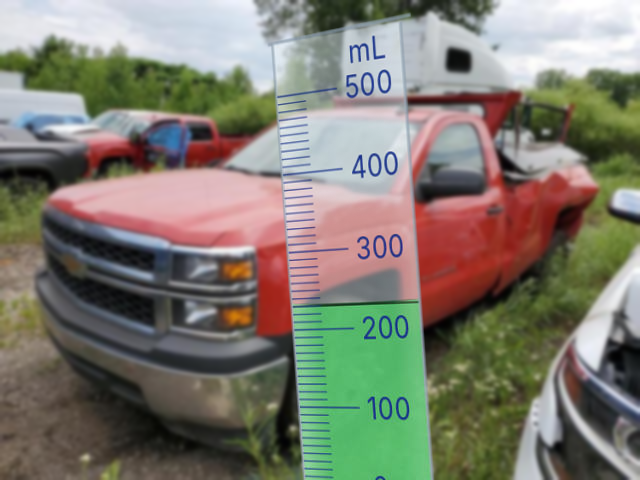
230
